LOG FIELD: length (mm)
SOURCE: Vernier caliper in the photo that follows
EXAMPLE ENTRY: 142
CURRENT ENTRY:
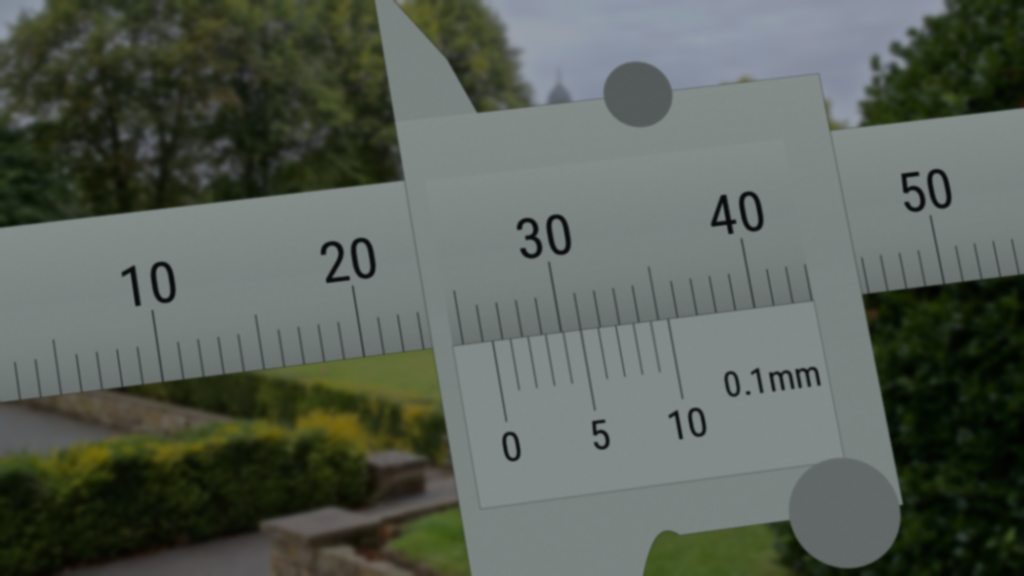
26.5
